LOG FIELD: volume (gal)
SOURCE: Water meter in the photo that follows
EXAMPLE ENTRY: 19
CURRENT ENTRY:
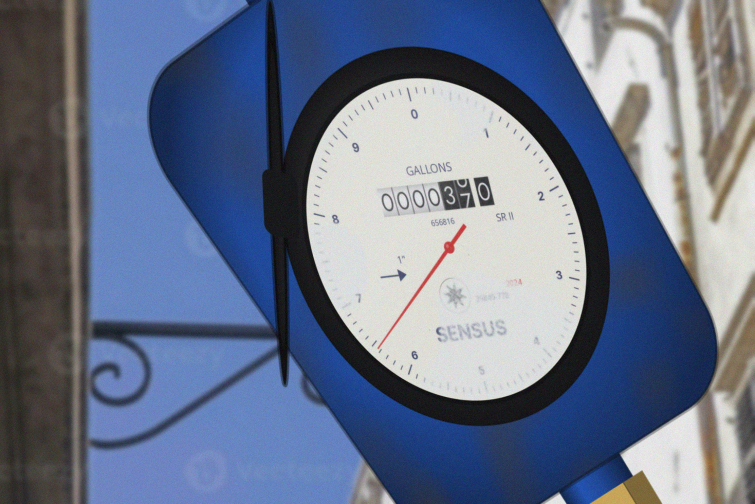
366.4
